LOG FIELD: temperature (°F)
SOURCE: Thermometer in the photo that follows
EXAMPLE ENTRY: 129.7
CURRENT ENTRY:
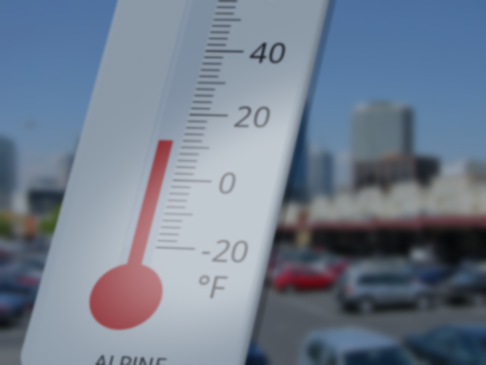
12
